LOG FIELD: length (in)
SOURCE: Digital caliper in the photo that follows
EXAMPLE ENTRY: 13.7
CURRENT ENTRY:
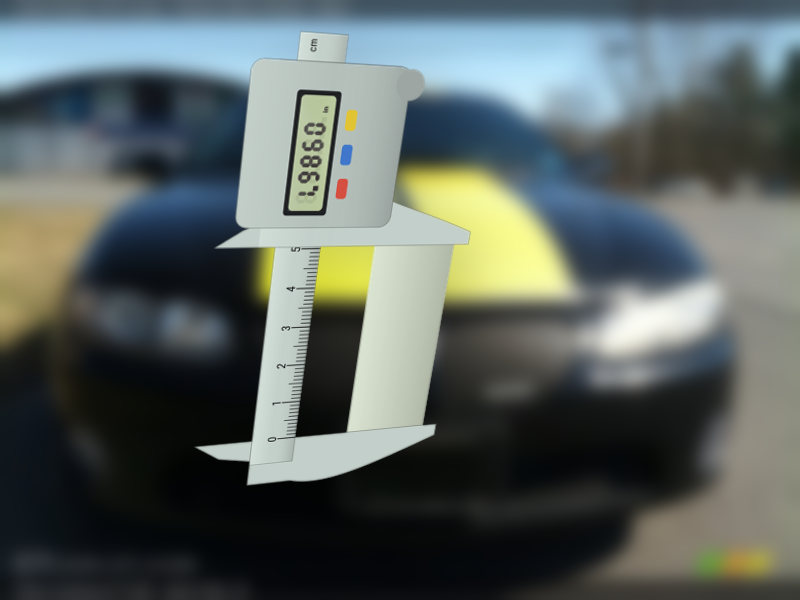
1.9860
